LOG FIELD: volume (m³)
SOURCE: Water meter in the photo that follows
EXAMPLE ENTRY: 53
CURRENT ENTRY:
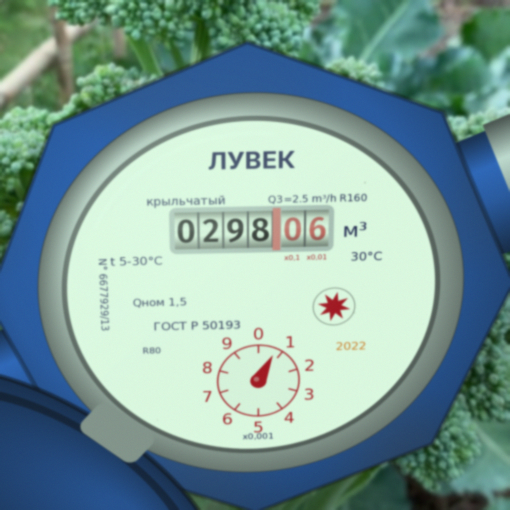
298.060
